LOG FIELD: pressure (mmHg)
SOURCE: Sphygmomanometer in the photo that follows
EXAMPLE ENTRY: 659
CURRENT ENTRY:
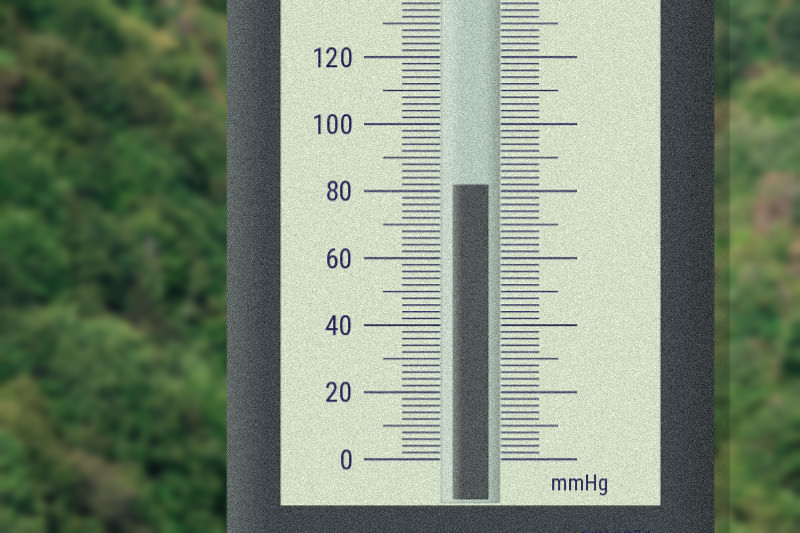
82
